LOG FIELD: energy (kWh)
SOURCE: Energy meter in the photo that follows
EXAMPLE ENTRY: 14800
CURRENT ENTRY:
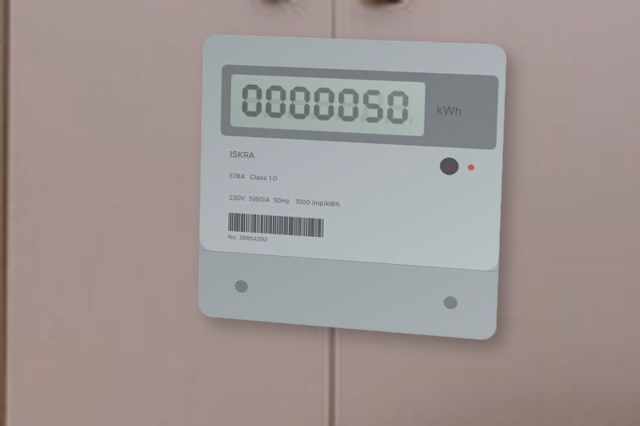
50
